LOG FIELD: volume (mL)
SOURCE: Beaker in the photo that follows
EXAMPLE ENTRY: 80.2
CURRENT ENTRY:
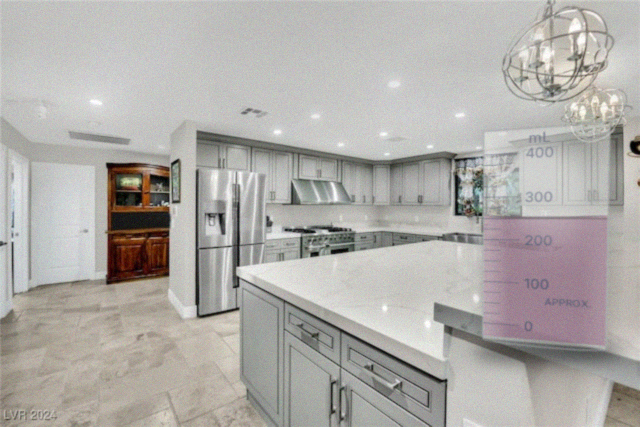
250
